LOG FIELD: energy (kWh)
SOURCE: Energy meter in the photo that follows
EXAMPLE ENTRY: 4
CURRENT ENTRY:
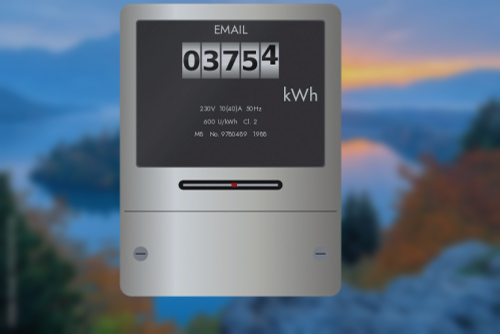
3754
